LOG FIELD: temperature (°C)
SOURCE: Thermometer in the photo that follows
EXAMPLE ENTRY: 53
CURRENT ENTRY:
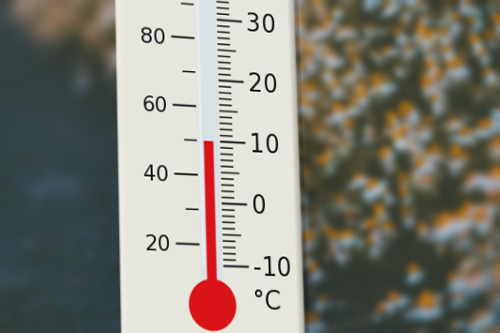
10
